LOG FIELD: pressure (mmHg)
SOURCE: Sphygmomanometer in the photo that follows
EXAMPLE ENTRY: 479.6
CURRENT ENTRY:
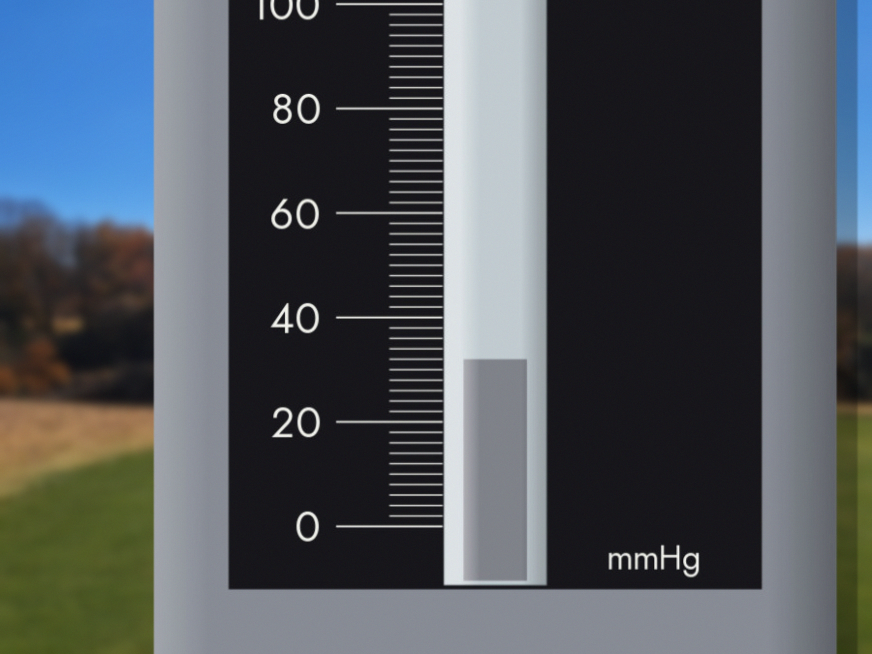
32
